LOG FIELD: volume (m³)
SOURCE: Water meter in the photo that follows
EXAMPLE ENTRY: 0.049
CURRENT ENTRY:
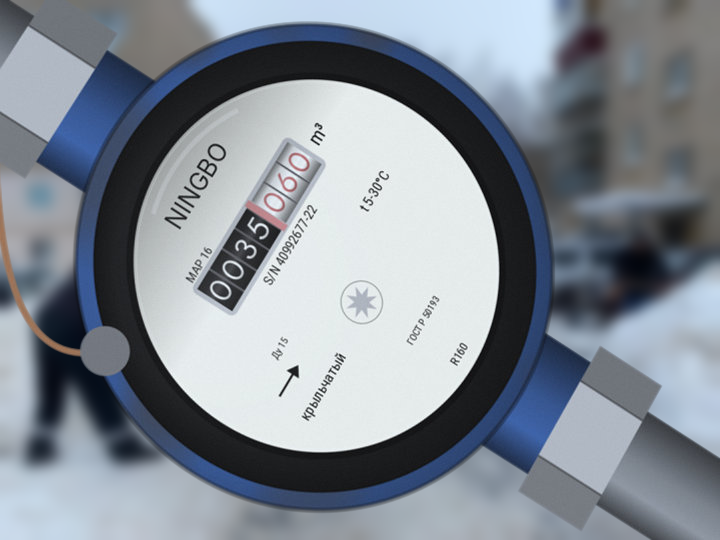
35.060
